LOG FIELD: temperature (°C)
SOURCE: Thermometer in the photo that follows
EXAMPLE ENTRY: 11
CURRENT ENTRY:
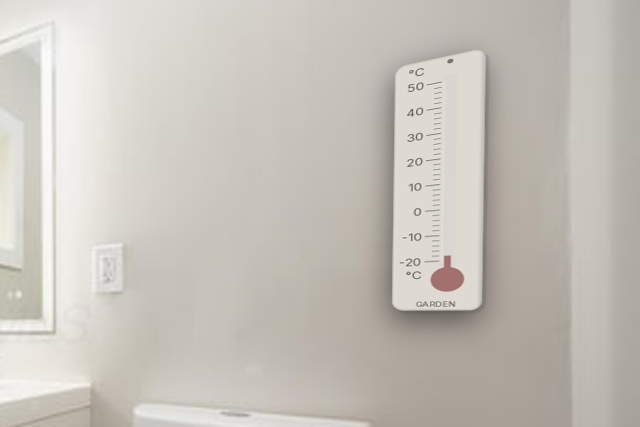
-18
